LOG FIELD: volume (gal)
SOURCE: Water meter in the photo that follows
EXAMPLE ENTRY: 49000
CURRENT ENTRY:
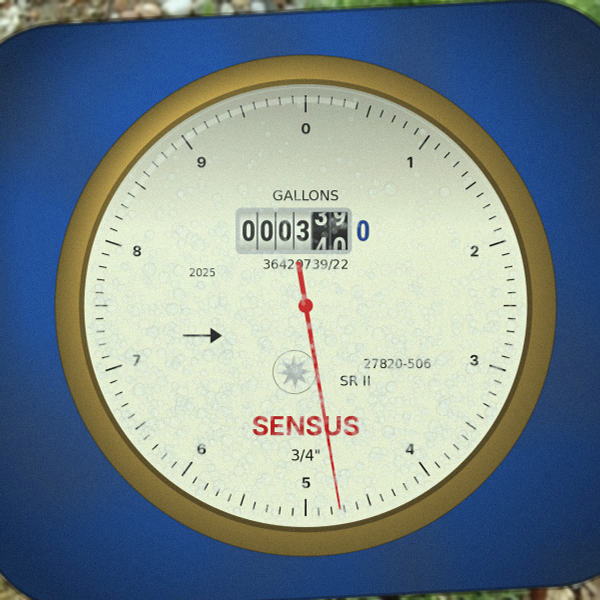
3394.7
